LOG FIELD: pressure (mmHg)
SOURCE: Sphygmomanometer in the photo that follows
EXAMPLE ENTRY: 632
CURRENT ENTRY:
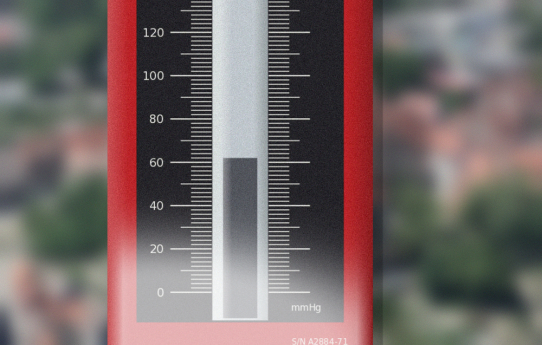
62
